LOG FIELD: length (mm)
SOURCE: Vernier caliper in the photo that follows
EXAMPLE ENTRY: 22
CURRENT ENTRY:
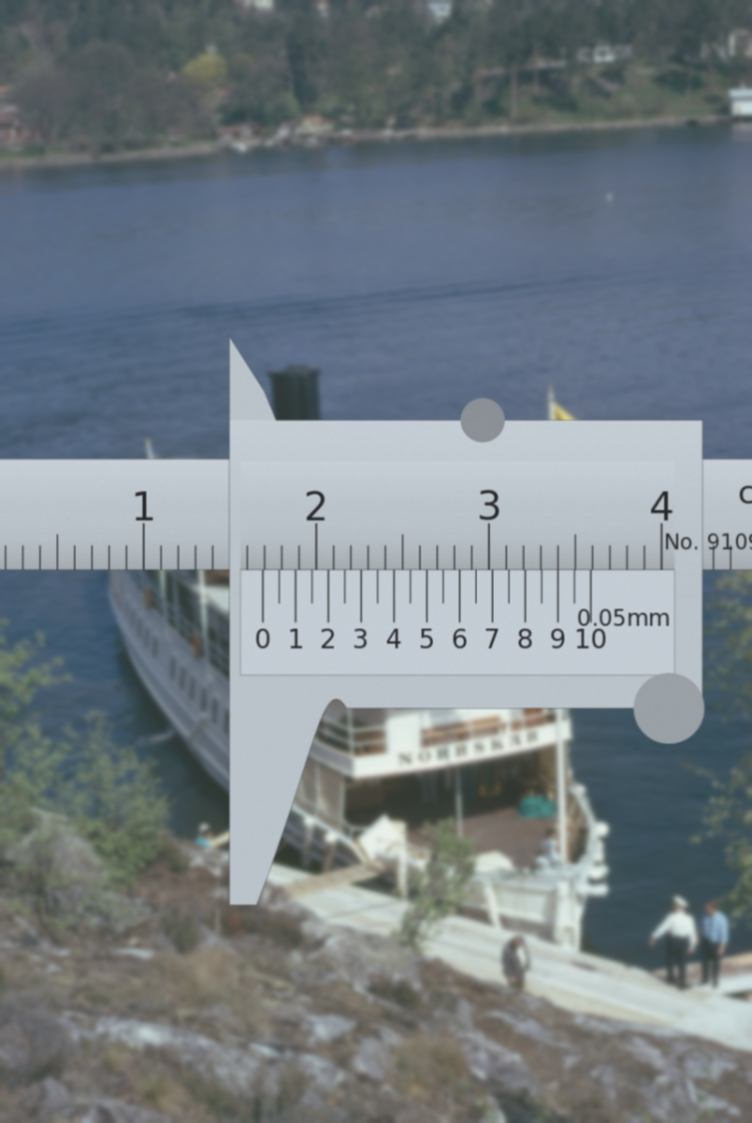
16.9
